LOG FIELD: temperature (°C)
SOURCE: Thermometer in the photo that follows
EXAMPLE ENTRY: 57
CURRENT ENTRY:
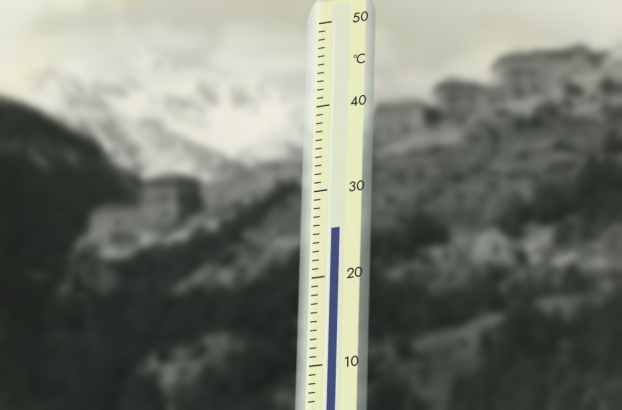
25.5
